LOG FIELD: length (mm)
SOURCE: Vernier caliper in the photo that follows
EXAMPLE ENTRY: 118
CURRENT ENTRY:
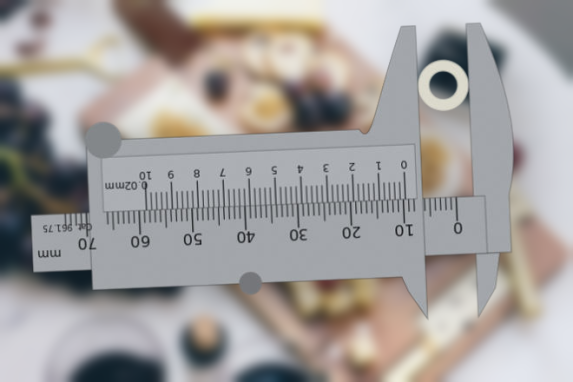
9.6
